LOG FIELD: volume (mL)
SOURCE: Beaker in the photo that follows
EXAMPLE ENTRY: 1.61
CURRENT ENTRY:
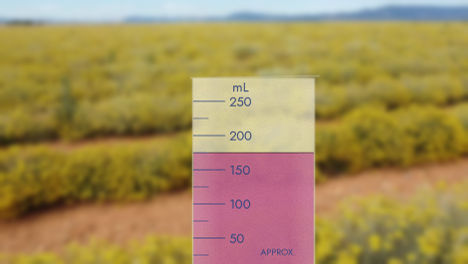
175
